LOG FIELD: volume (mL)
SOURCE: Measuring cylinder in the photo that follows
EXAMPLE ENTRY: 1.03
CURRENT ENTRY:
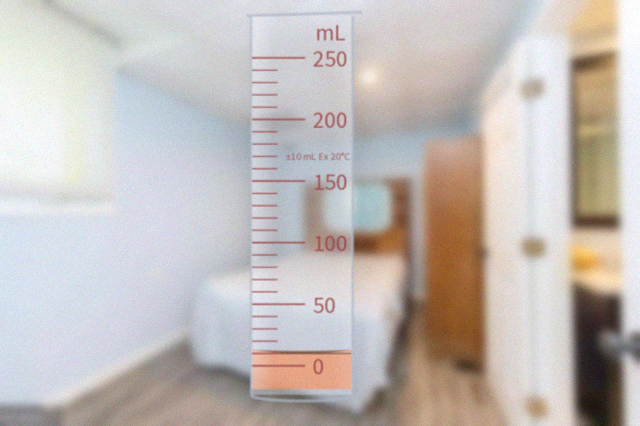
10
